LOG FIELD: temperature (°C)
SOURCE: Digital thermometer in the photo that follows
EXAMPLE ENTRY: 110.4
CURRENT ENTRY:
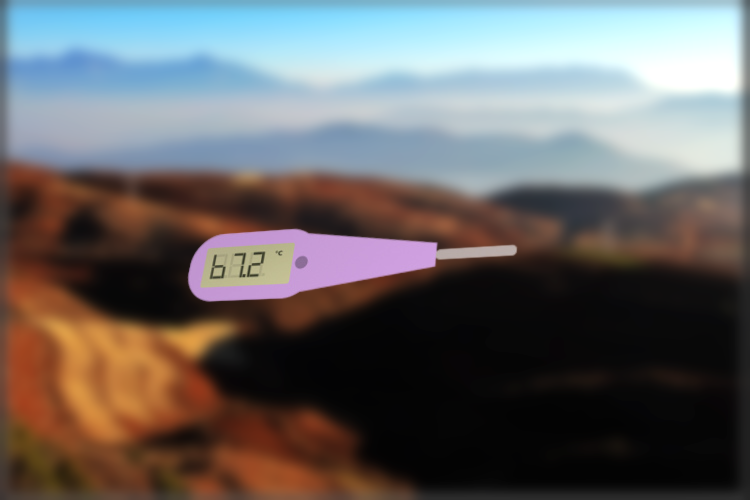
67.2
